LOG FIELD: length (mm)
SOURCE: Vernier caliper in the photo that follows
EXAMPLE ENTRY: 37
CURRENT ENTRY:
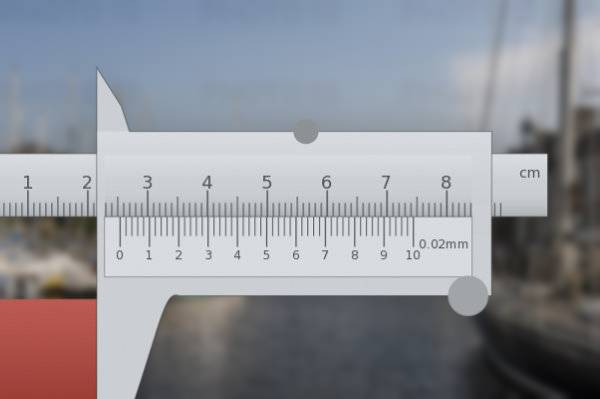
25.4
